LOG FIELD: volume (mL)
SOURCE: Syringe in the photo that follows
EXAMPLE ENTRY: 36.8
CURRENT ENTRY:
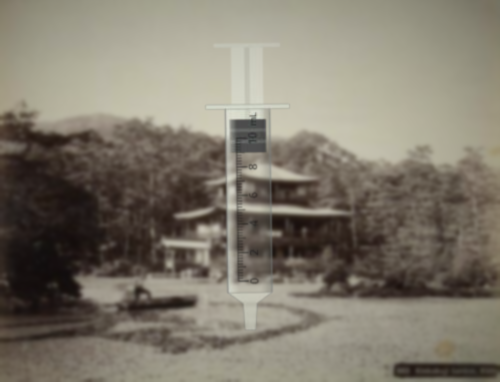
9
